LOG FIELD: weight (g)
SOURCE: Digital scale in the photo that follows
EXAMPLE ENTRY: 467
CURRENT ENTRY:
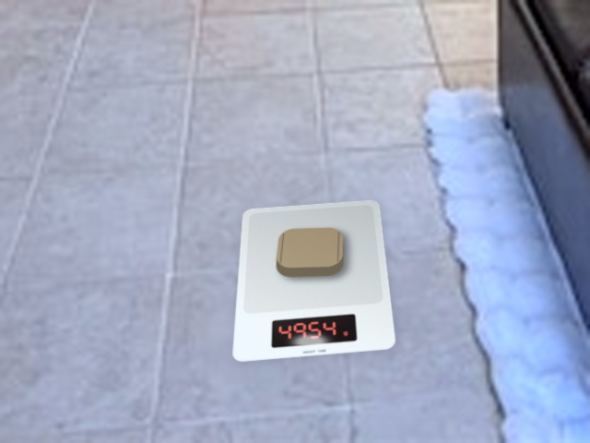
4954
